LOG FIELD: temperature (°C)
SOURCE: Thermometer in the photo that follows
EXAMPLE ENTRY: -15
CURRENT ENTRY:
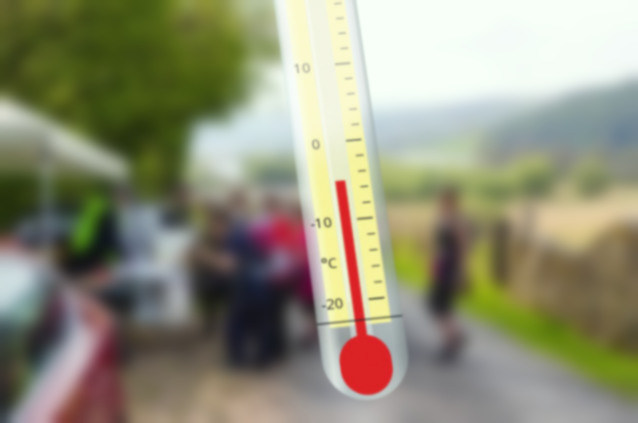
-5
